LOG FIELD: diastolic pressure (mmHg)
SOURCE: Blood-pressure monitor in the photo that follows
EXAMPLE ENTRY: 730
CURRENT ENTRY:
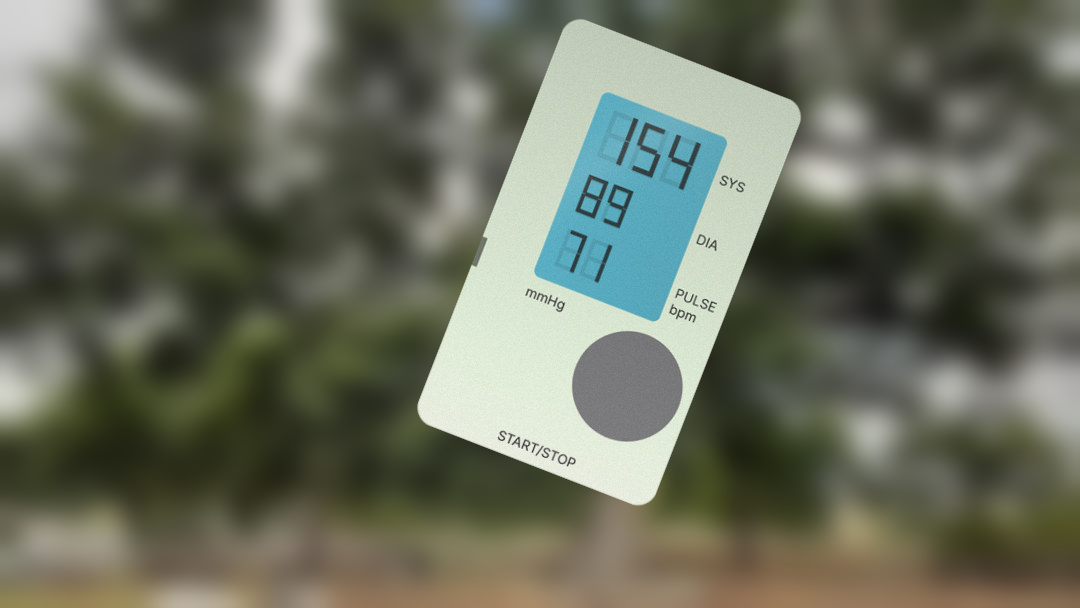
89
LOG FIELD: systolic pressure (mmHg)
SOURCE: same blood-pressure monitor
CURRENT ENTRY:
154
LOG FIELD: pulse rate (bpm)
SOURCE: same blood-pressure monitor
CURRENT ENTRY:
71
